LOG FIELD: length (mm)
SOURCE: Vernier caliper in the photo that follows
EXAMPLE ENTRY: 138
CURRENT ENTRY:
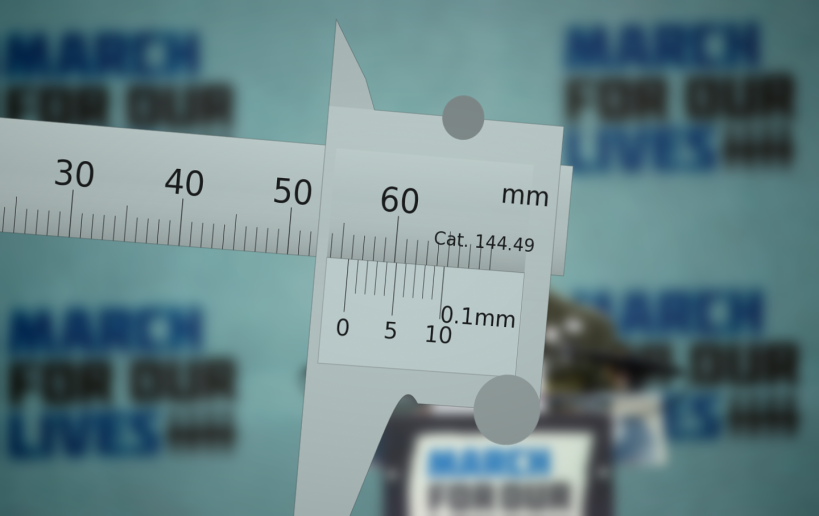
55.7
